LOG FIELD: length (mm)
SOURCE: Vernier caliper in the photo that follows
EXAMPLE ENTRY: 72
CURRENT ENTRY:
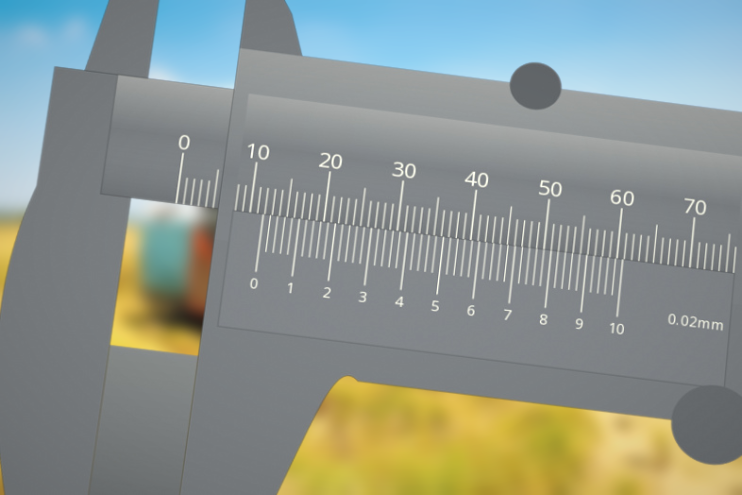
11.8
